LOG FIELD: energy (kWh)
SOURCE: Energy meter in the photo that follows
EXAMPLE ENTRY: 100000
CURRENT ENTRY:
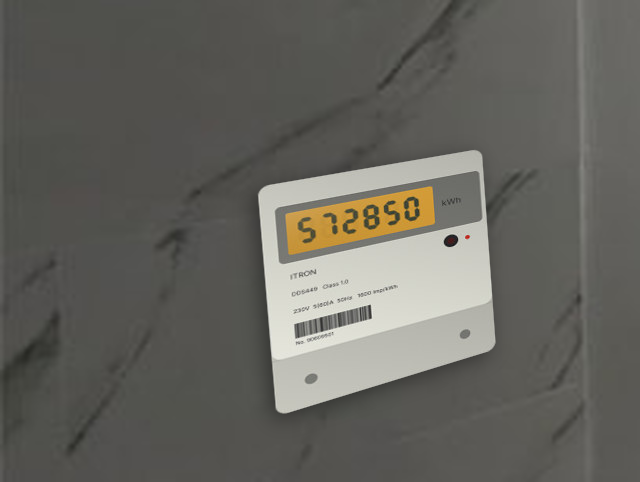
572850
